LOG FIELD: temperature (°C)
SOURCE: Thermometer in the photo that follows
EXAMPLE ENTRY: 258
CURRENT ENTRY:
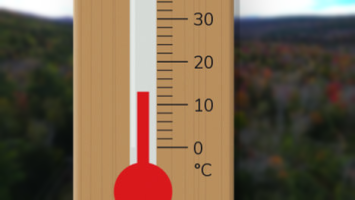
13
